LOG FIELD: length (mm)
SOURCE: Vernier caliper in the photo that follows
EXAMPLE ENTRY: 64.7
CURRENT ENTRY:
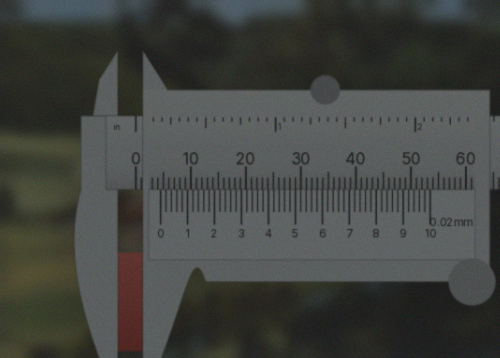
4.5
